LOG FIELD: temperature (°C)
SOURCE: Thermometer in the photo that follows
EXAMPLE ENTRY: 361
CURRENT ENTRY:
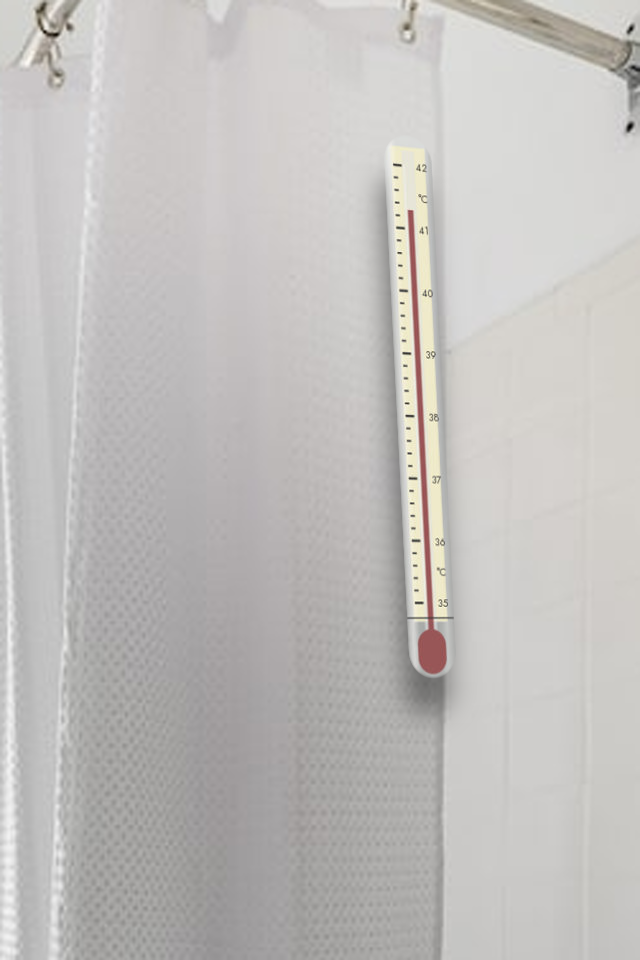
41.3
